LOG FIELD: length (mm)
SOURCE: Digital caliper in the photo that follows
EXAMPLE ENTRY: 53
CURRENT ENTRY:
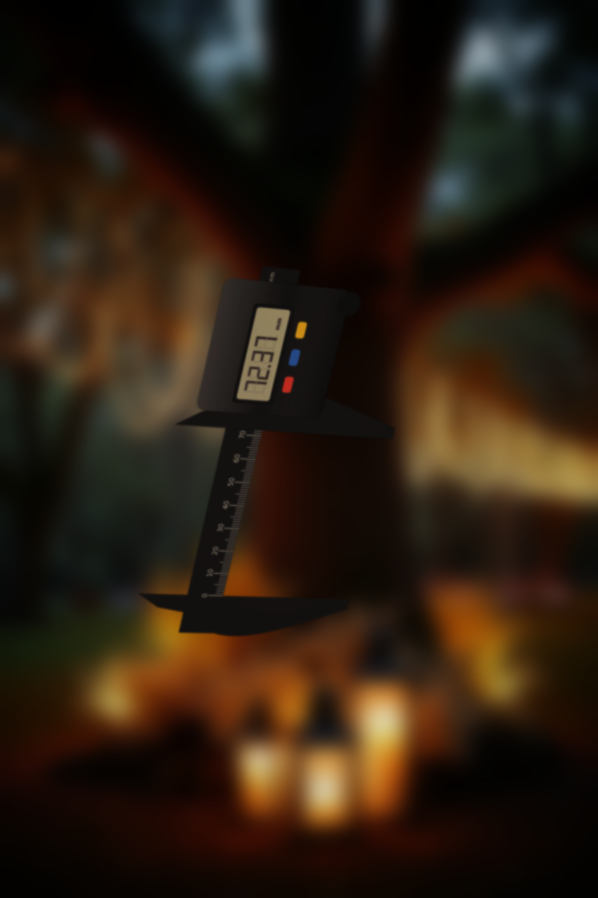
72.37
